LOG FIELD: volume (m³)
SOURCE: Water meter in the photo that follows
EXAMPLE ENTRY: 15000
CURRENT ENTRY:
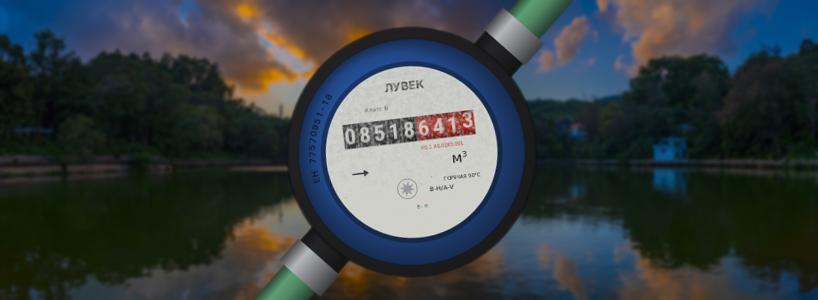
8518.6413
